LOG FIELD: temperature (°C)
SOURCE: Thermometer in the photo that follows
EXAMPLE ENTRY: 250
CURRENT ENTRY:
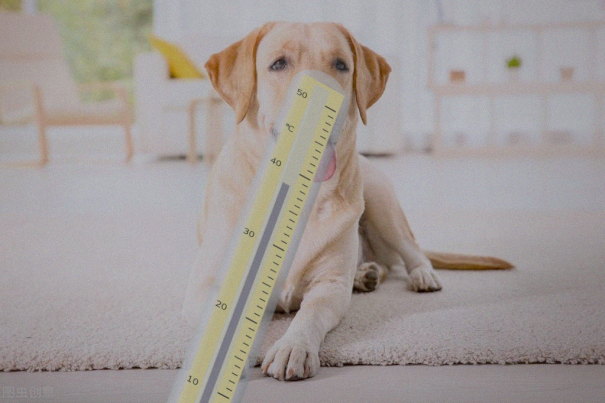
38
